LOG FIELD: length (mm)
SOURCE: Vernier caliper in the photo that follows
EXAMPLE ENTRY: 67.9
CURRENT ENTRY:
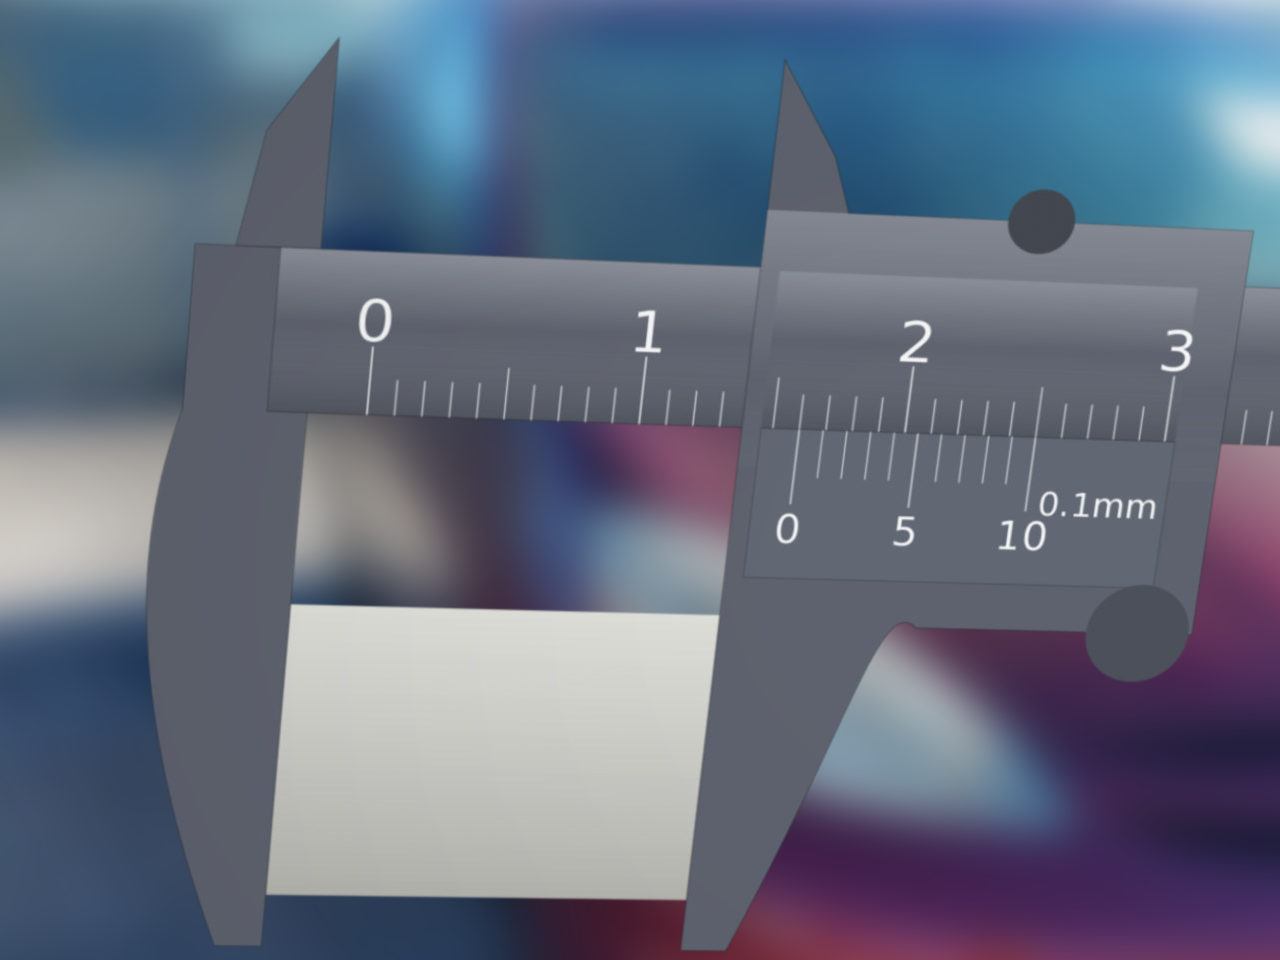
16.0
